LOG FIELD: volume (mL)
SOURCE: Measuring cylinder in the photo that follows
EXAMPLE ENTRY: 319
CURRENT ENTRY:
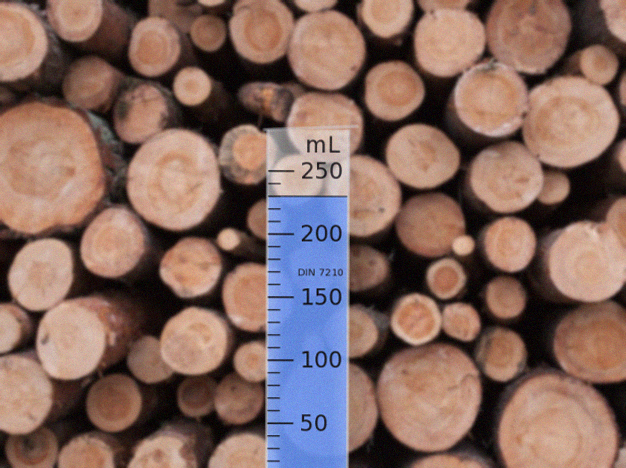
230
